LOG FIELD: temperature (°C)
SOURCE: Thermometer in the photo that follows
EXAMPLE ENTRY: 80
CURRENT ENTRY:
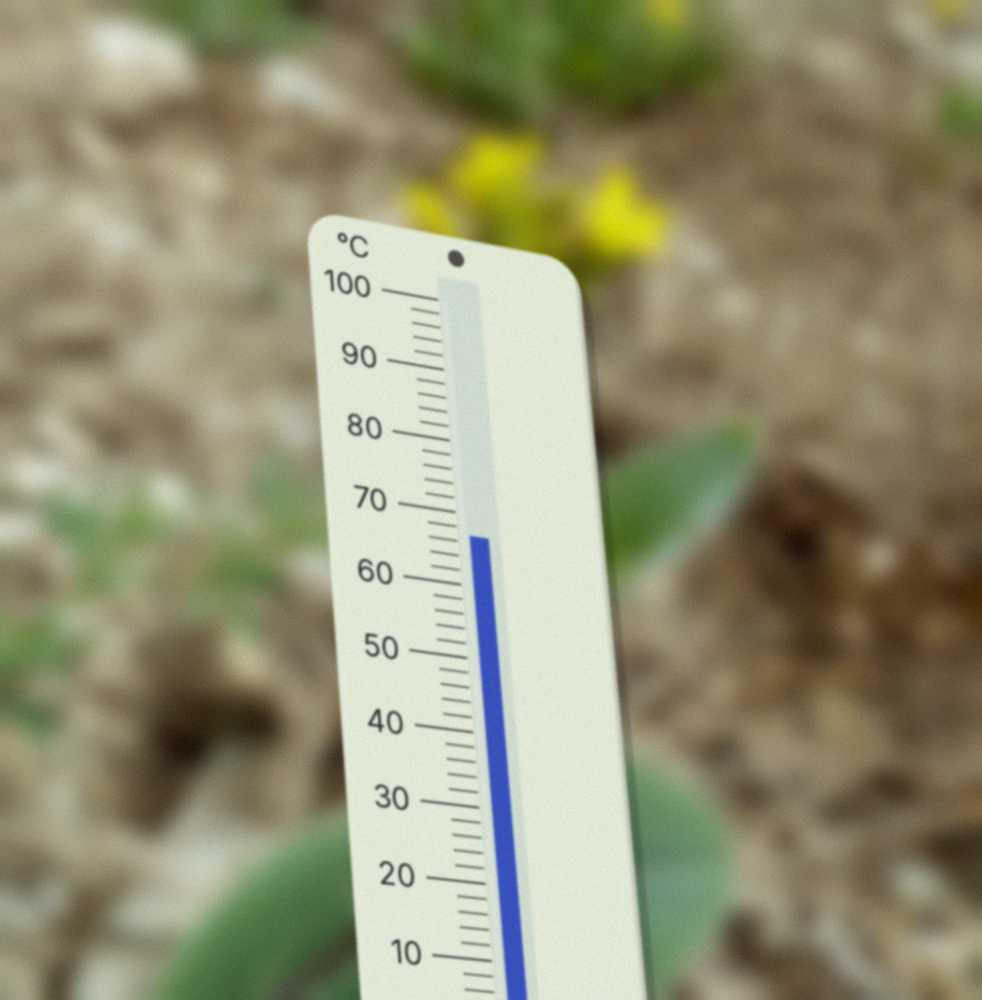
67
